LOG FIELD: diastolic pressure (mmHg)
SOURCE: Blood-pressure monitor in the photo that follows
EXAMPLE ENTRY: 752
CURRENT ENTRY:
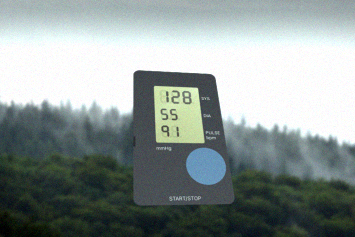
55
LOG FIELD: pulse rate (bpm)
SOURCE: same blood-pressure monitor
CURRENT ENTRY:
91
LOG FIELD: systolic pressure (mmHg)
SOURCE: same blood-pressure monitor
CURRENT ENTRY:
128
